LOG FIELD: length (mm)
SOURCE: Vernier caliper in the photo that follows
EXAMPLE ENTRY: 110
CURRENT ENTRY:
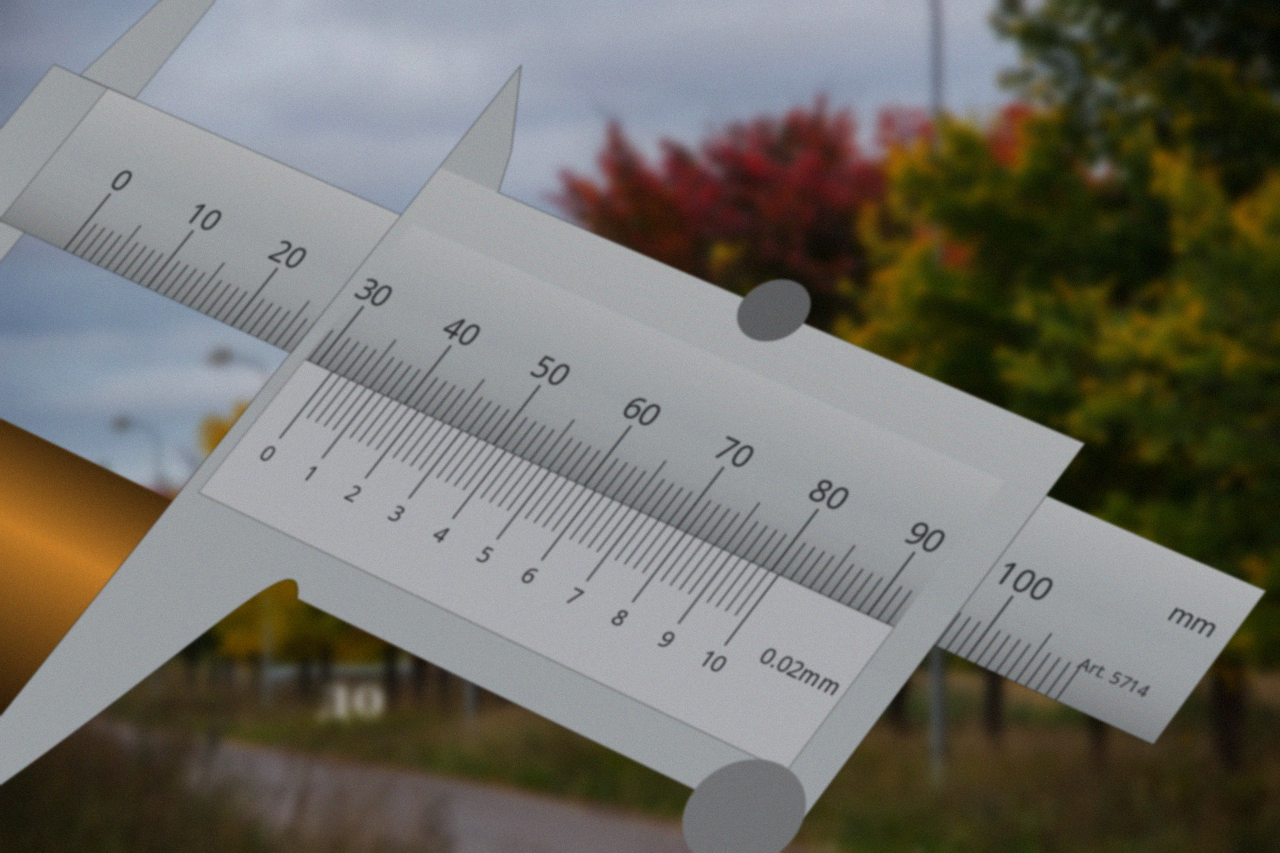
31.8
